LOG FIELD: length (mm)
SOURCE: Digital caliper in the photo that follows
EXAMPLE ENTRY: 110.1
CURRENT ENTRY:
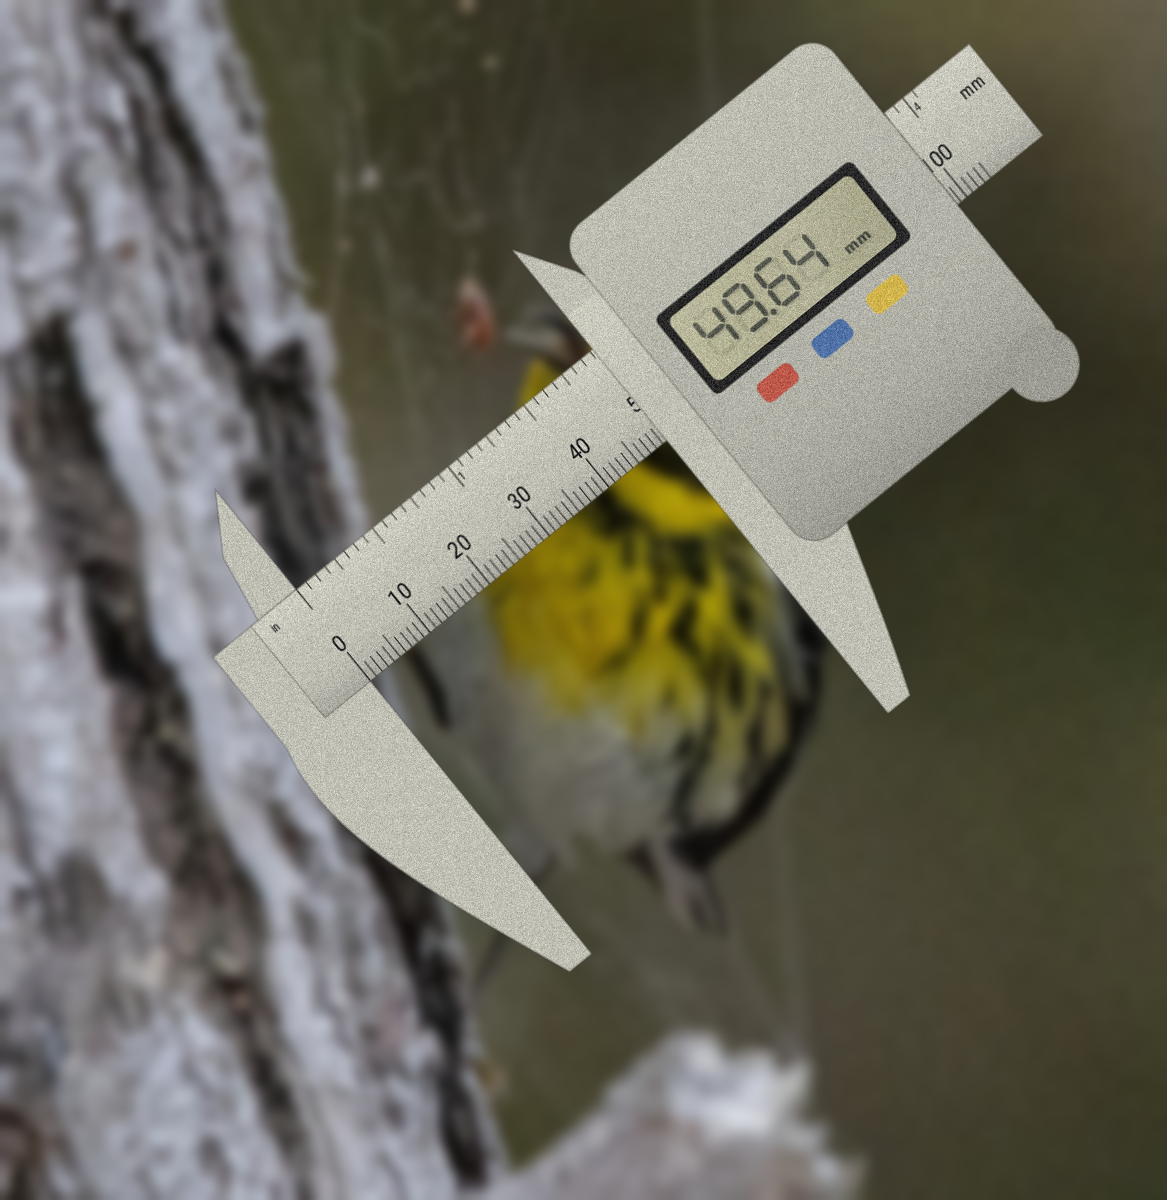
49.64
